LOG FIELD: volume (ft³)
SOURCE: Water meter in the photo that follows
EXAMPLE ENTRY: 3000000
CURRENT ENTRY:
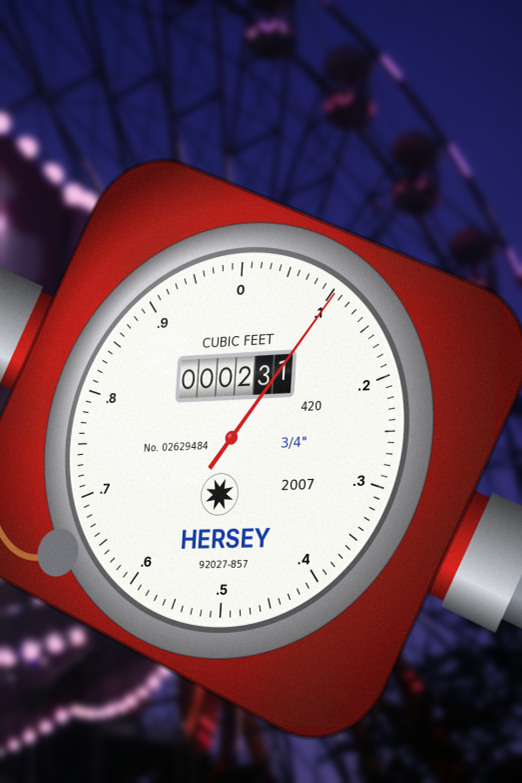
231.10
